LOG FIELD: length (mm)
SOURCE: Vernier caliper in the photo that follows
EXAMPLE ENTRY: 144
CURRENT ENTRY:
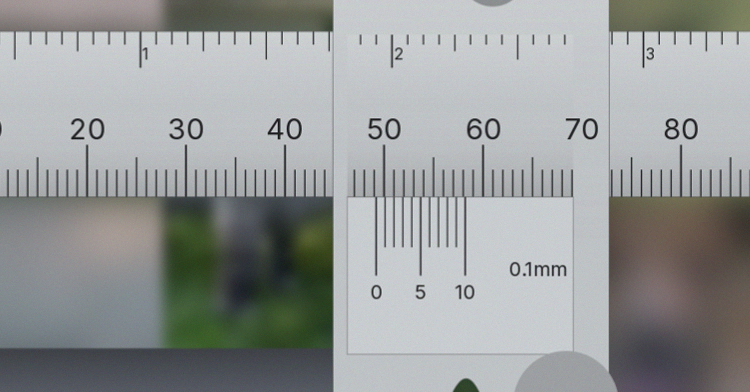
49.2
